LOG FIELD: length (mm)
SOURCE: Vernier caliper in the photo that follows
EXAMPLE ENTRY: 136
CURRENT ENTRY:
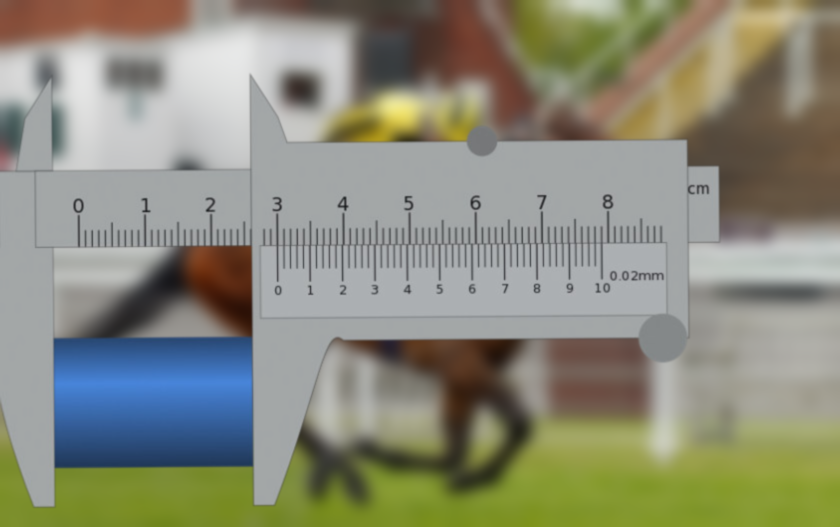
30.0
